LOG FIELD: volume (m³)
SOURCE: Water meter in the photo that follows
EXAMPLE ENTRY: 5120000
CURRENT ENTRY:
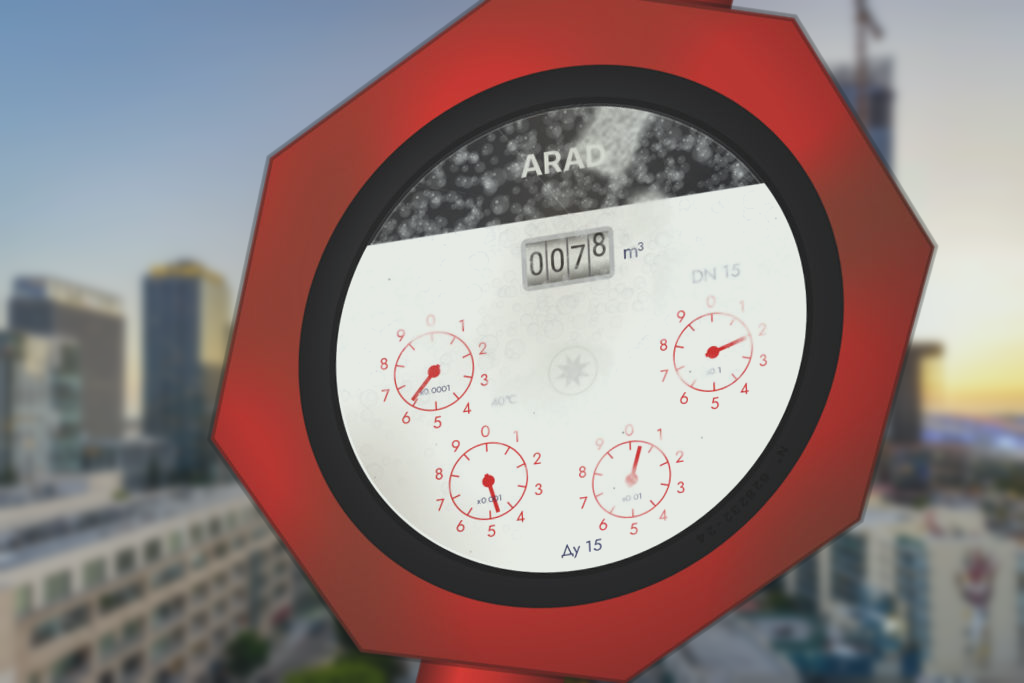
78.2046
